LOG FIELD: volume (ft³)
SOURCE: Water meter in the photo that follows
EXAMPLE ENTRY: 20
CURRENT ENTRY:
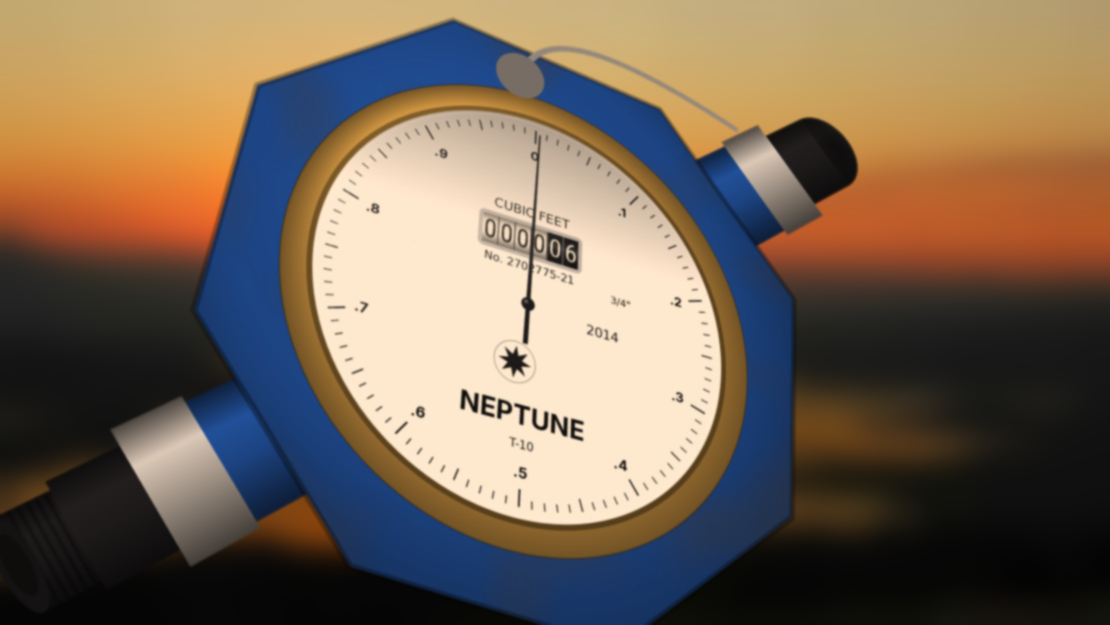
6.00
